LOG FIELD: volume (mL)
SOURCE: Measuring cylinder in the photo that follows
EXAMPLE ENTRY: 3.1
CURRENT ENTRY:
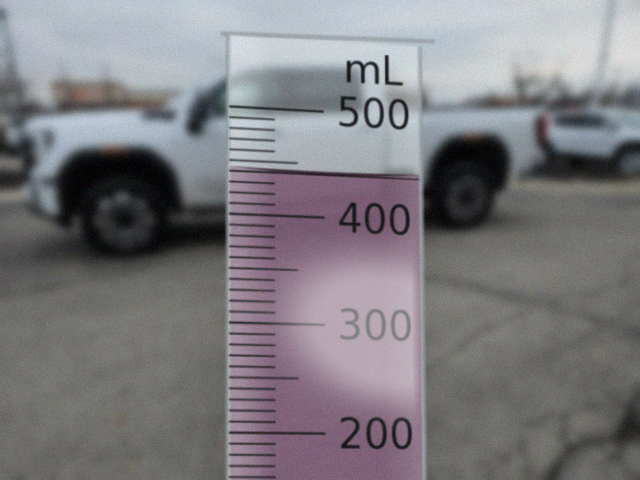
440
